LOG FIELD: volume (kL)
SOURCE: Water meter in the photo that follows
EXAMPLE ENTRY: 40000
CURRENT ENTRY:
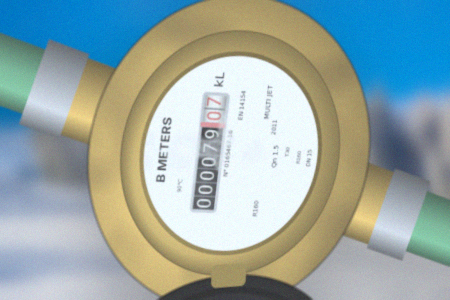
79.07
